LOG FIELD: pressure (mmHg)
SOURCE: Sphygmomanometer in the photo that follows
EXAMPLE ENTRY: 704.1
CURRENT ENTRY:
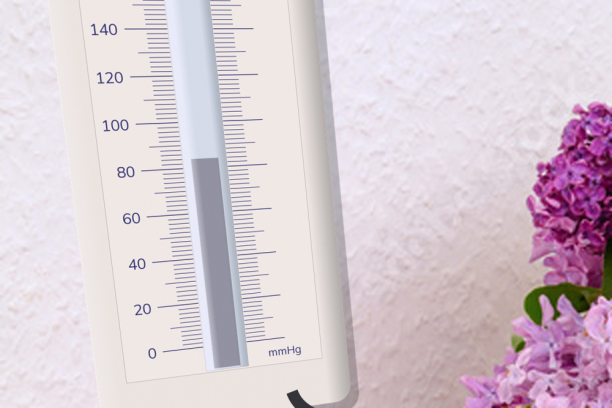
84
